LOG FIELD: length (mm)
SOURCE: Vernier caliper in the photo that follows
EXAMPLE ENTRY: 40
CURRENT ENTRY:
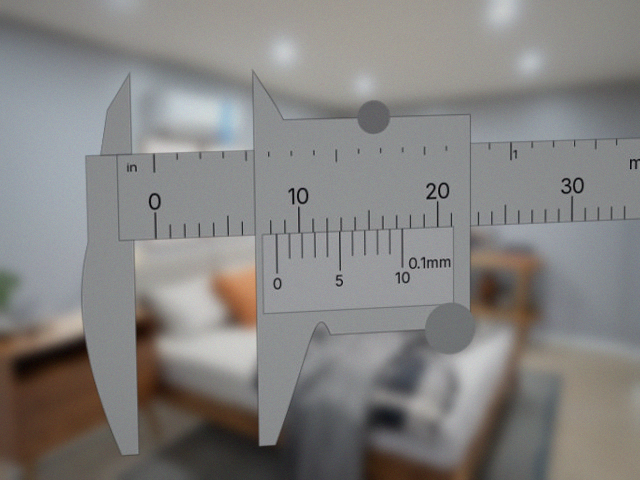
8.4
